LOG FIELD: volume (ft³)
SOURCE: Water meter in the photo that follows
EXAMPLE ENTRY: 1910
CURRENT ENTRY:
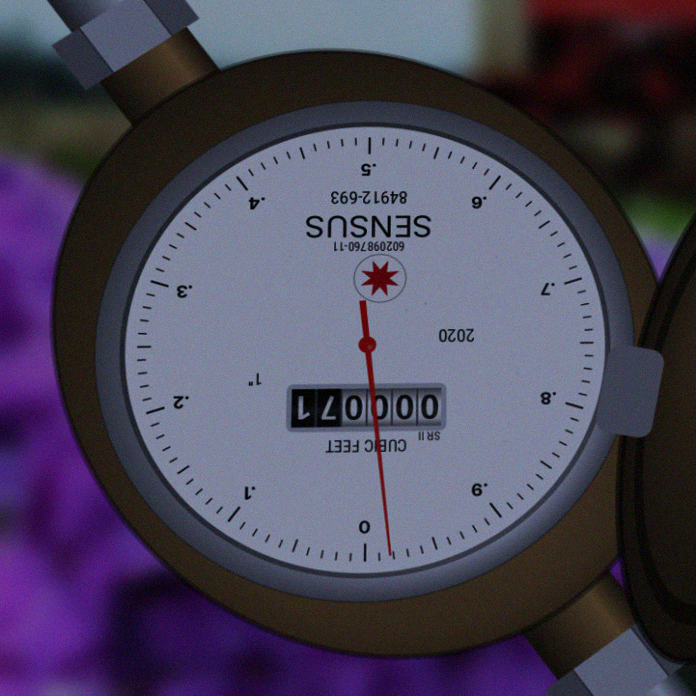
70.98
